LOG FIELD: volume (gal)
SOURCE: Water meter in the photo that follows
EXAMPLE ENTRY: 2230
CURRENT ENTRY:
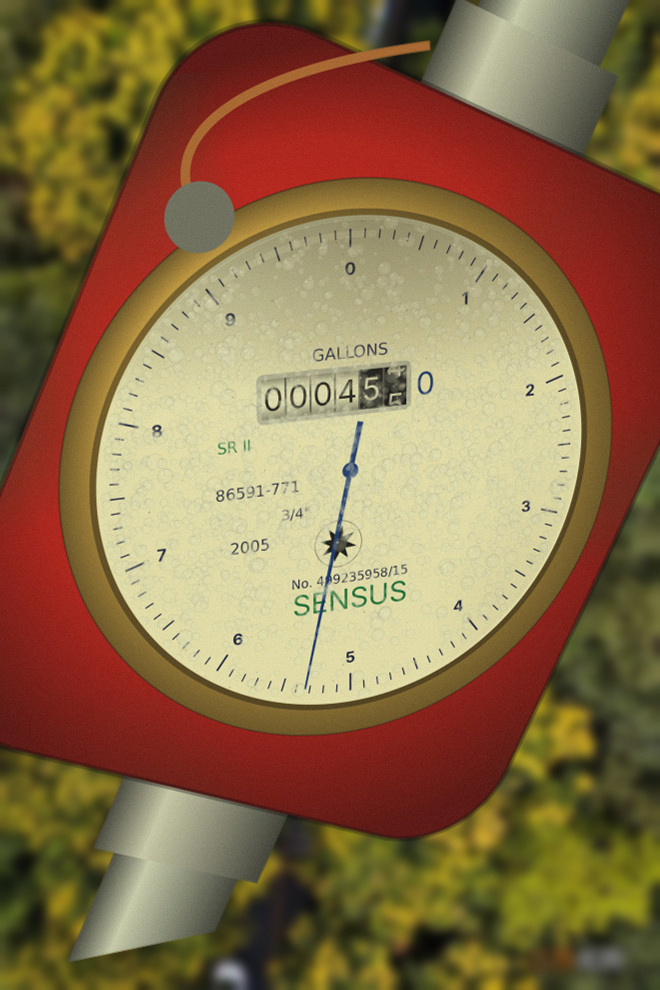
4545.3
